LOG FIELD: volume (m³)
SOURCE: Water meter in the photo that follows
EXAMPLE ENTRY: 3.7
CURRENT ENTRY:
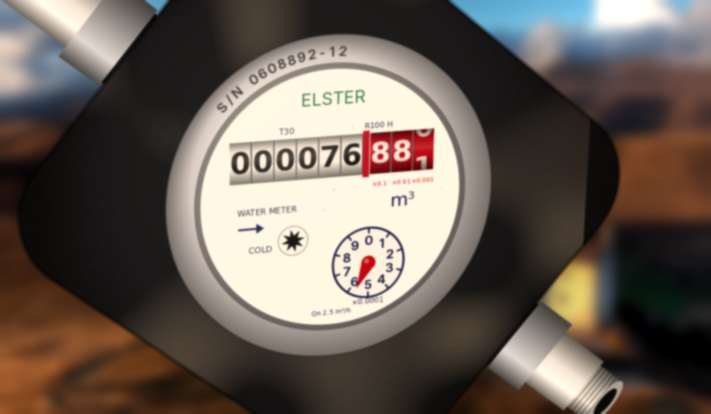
76.8805
